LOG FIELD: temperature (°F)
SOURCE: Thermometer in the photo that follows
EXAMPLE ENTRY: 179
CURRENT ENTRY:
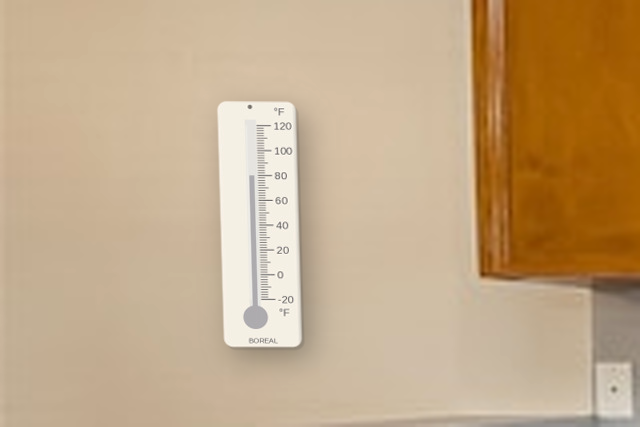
80
